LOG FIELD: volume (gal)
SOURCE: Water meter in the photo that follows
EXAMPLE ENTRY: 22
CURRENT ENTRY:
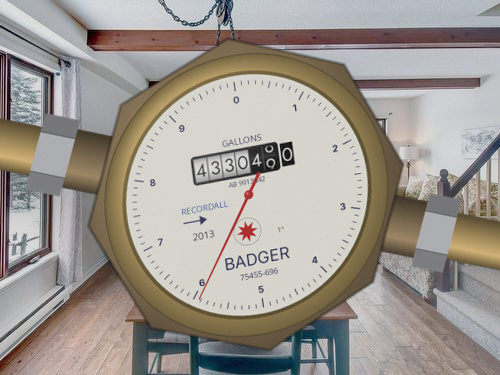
4330485.9
